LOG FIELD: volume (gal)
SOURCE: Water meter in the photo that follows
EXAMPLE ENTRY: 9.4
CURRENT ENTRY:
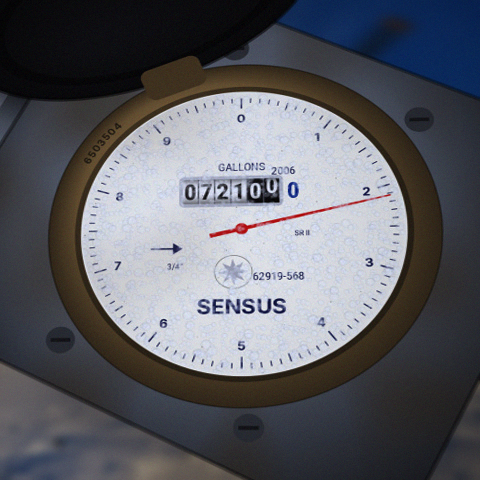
721002.1
